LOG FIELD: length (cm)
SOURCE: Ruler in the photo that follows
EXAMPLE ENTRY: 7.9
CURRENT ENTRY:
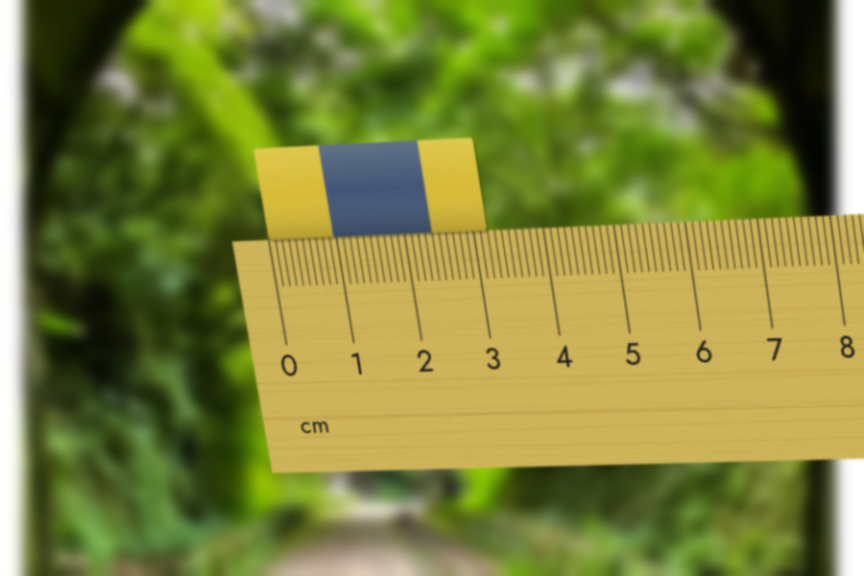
3.2
